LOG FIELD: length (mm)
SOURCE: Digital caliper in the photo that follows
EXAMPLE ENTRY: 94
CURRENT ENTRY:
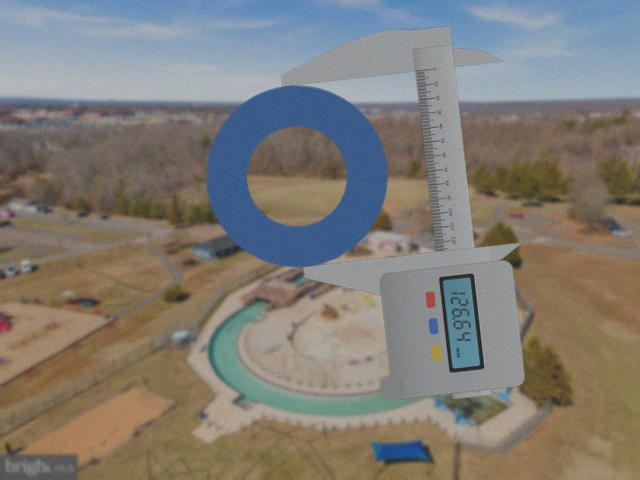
126.64
